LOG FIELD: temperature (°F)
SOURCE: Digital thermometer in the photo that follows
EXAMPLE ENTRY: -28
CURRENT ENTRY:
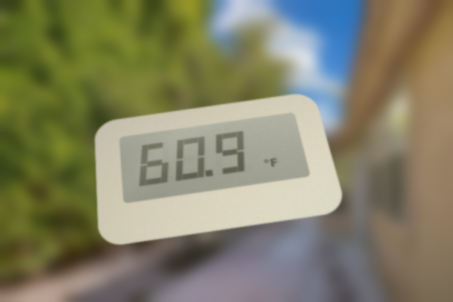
60.9
